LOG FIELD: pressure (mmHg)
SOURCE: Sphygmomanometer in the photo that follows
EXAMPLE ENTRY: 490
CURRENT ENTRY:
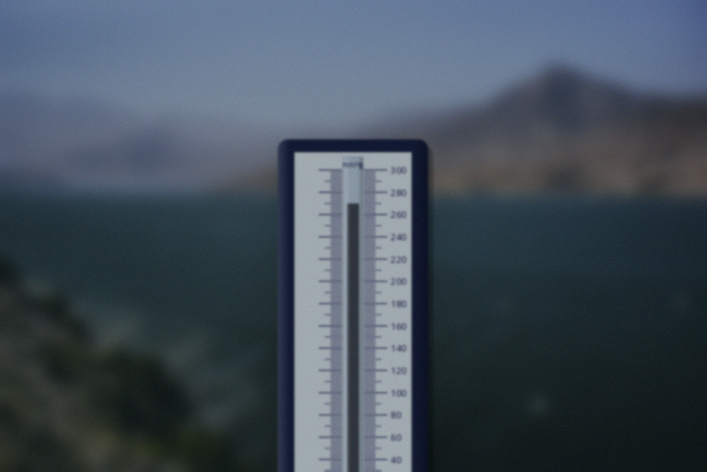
270
